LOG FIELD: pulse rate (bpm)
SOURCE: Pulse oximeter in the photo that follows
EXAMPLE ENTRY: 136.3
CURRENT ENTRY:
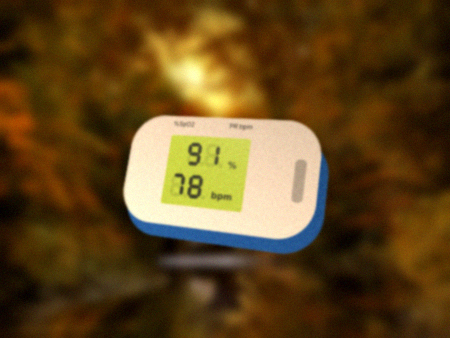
78
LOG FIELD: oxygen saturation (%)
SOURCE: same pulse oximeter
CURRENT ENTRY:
91
